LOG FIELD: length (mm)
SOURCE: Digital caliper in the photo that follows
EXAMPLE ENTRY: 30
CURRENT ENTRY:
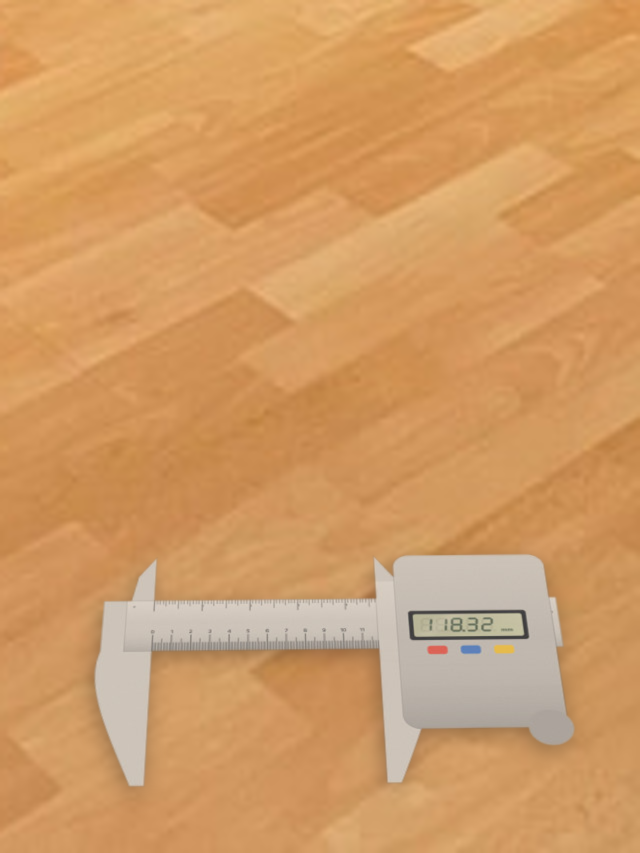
118.32
